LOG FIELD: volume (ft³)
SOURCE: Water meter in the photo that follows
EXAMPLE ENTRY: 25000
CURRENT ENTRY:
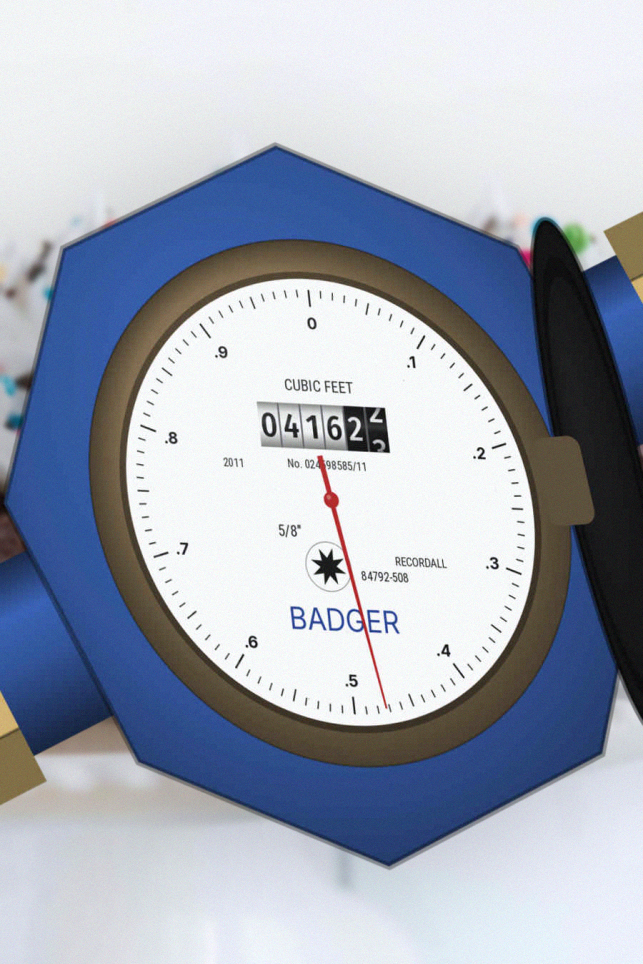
41622.47
